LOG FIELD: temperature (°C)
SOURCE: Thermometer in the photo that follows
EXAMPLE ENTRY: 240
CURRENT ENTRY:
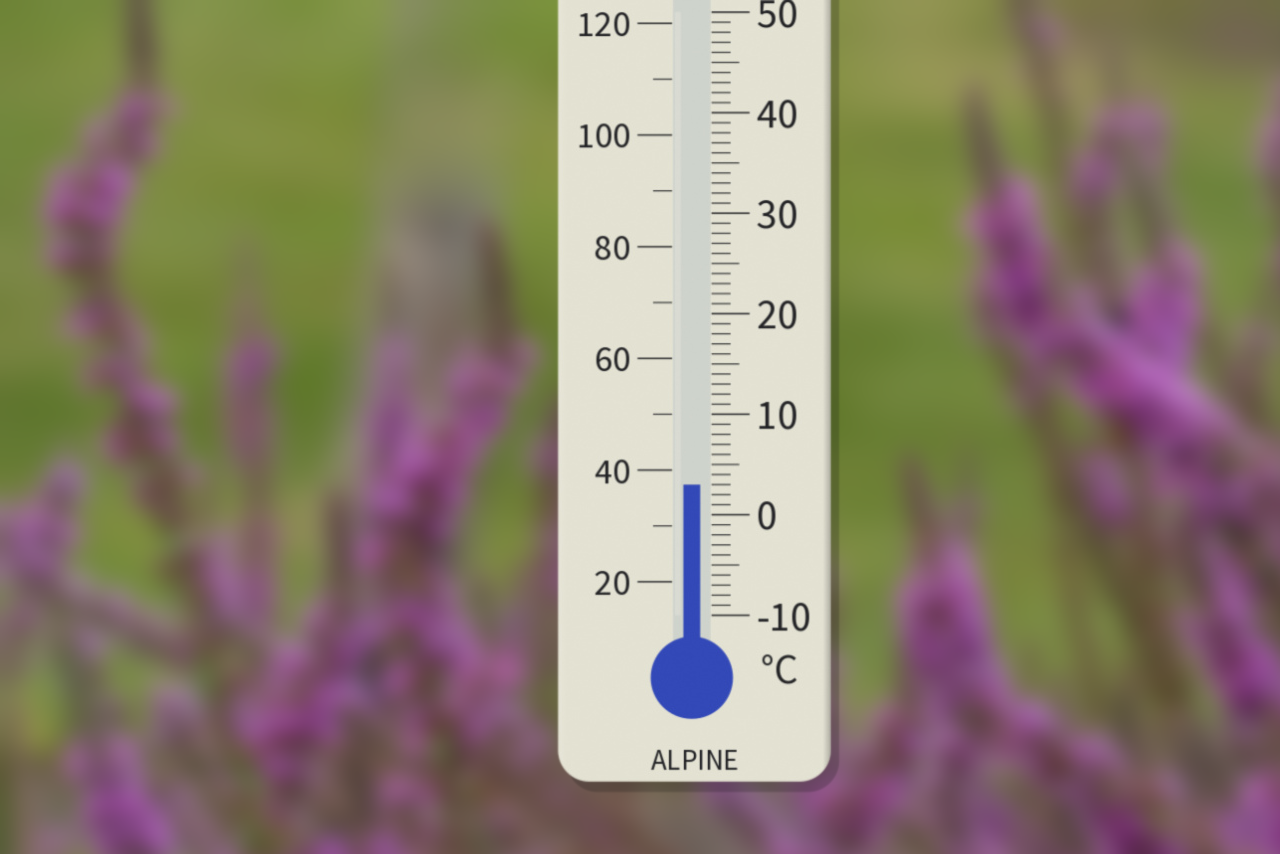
3
